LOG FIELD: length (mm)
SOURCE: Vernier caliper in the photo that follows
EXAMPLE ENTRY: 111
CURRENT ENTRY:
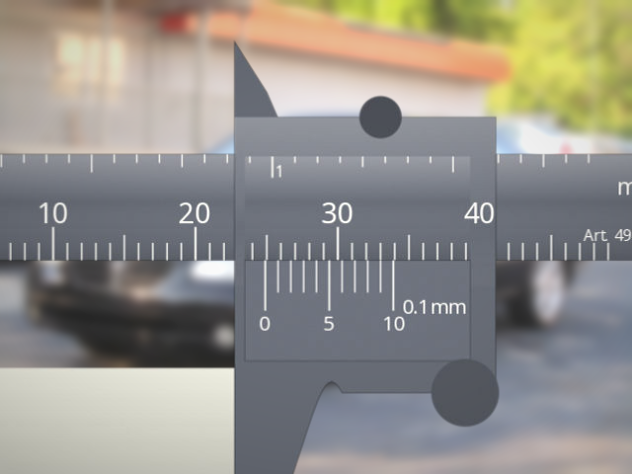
24.9
